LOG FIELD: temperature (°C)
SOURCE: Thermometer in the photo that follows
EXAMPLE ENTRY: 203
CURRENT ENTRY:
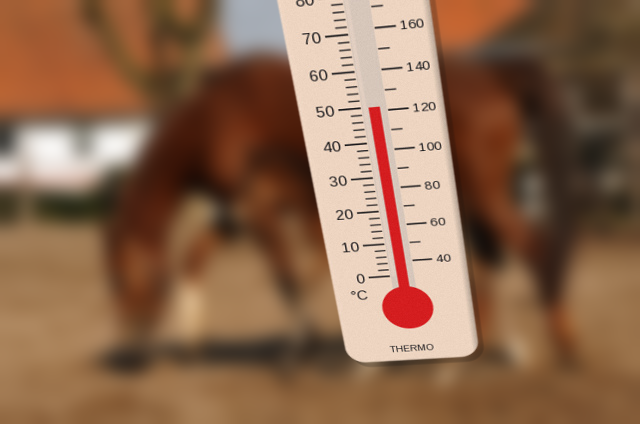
50
